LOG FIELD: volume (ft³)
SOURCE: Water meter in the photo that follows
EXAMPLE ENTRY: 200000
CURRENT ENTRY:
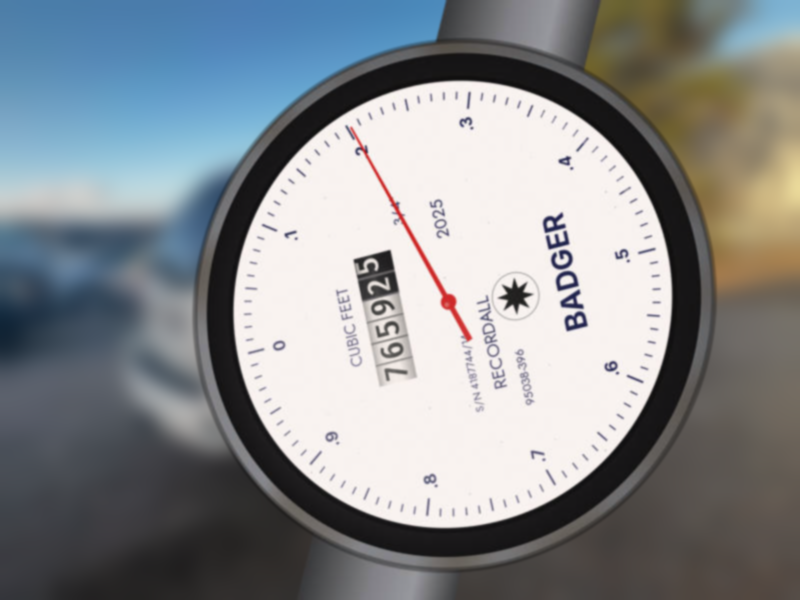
765925.20
